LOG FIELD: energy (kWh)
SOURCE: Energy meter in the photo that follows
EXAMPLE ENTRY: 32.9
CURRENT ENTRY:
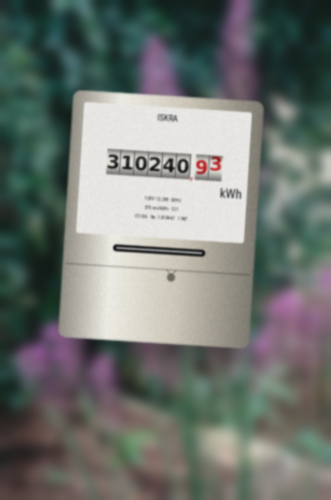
310240.93
